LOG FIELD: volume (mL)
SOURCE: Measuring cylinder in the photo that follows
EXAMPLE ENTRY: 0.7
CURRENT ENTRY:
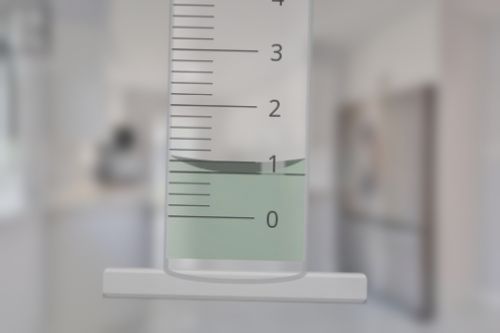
0.8
